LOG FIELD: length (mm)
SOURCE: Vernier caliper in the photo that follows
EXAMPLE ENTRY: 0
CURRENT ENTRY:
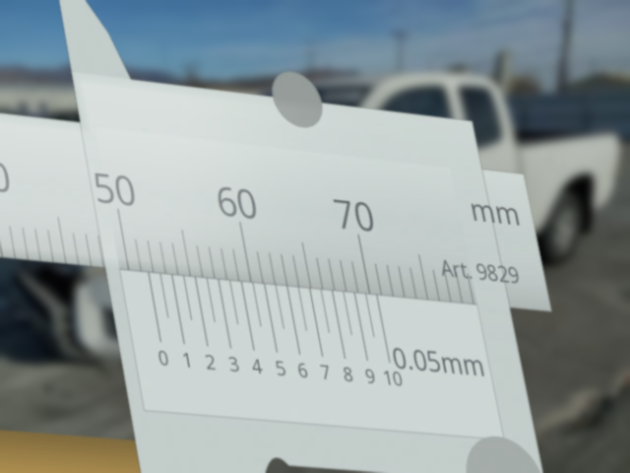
51.6
